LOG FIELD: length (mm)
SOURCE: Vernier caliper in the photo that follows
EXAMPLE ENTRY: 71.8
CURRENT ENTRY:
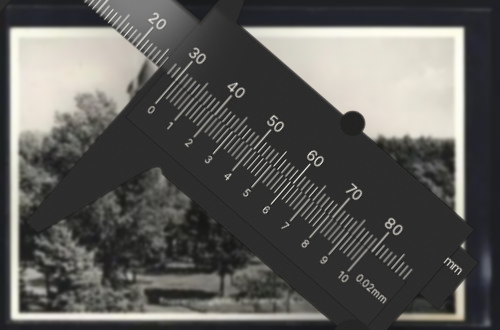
30.0
